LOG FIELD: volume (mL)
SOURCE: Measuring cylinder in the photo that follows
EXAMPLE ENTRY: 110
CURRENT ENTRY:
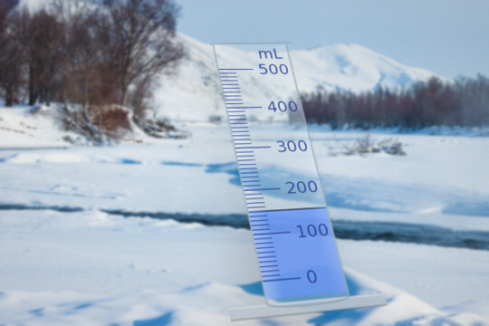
150
